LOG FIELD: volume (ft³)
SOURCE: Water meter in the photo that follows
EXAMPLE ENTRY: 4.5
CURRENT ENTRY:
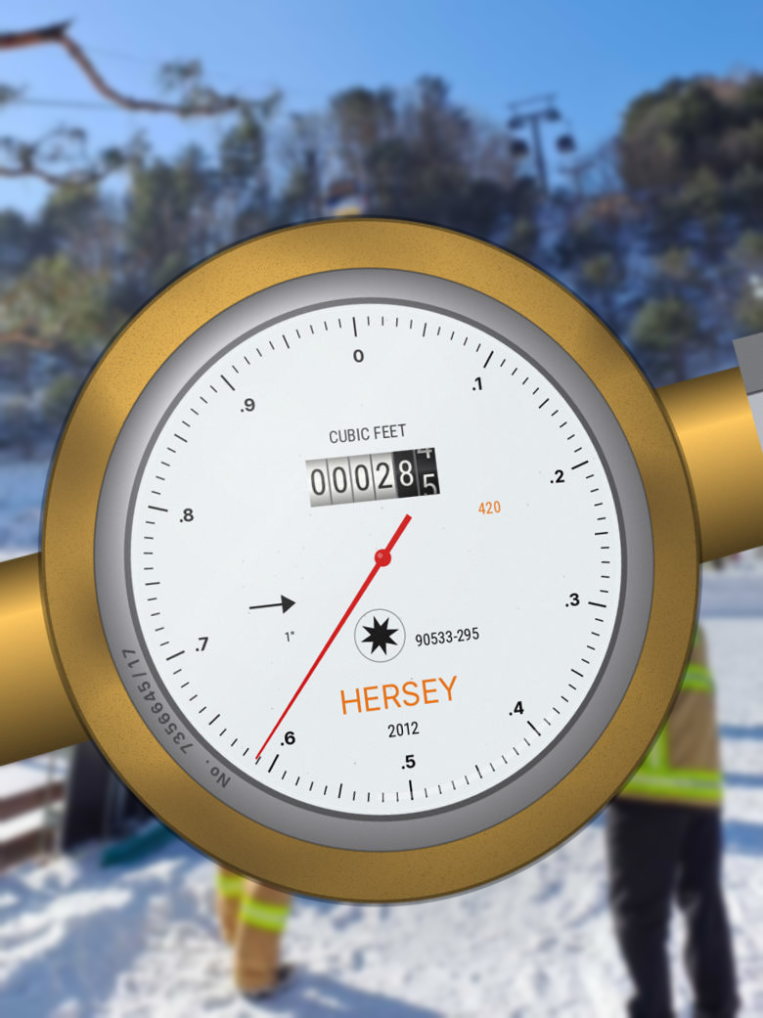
284.61
